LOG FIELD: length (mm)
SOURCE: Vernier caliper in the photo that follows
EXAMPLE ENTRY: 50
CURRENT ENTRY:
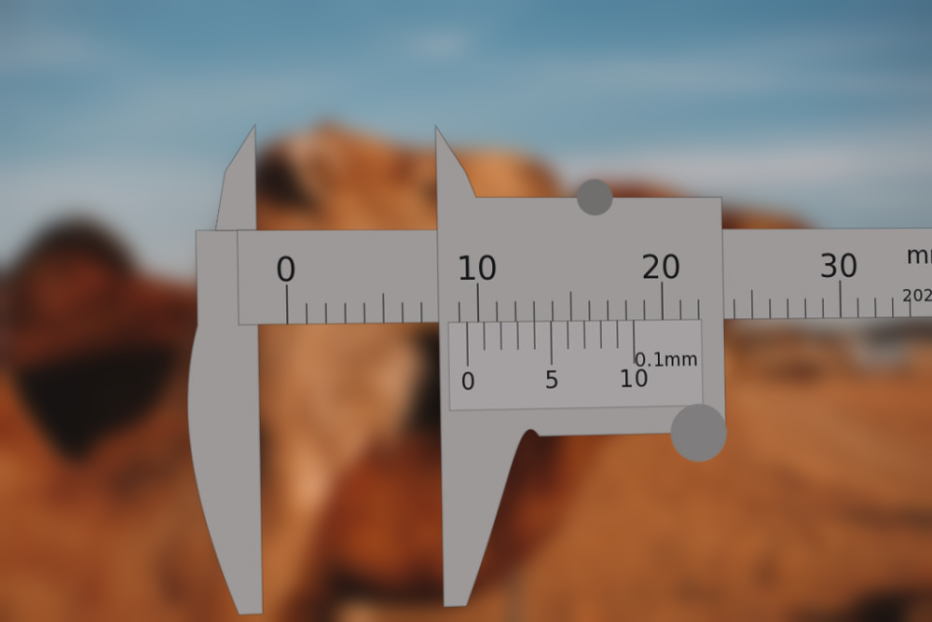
9.4
